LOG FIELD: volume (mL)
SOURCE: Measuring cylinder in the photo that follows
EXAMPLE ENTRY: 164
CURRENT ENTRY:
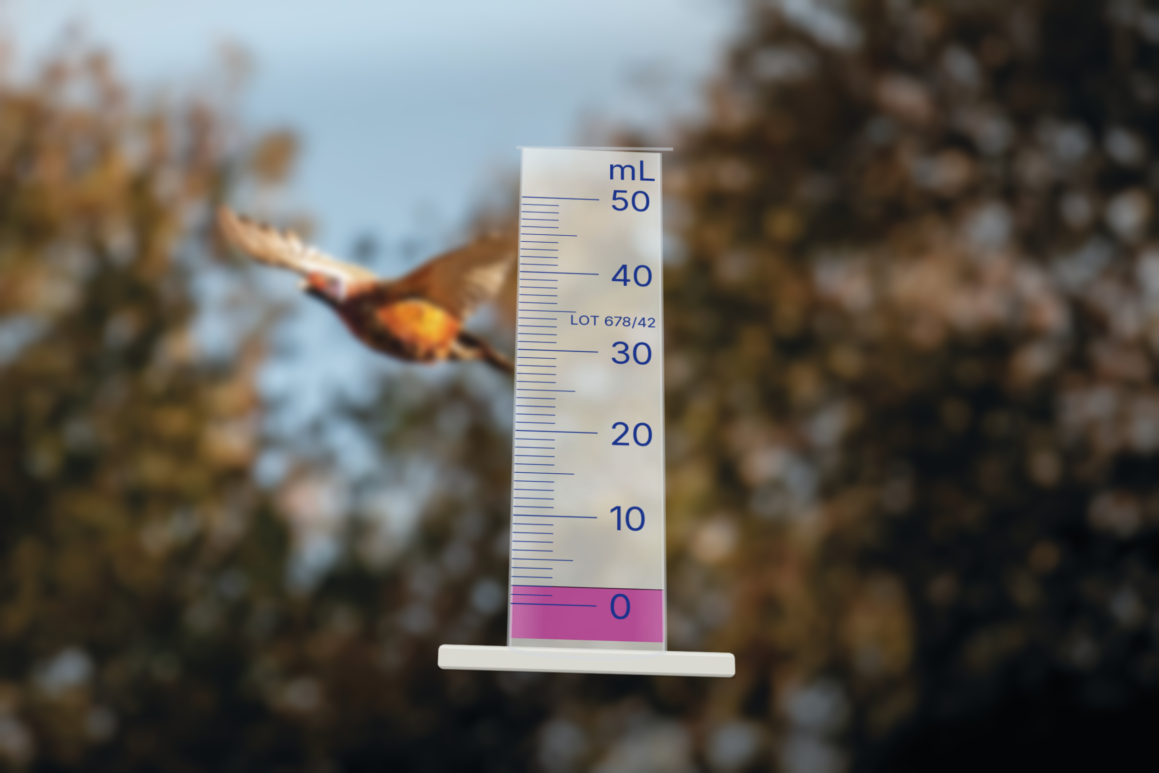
2
